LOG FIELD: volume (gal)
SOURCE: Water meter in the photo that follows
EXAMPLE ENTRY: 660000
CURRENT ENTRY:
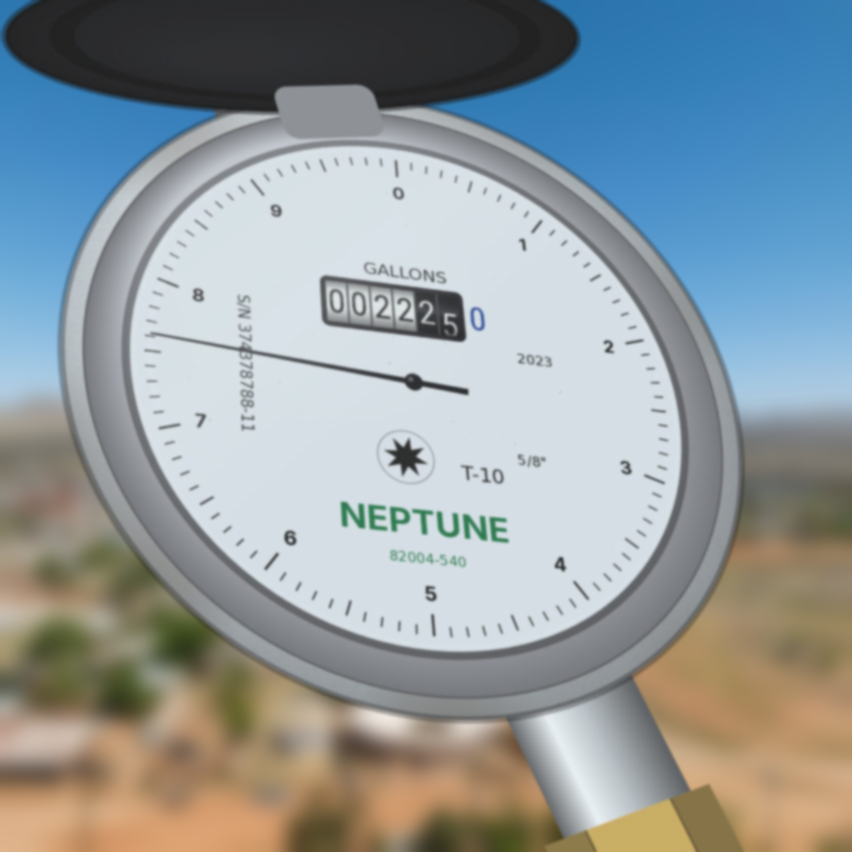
22247.6
